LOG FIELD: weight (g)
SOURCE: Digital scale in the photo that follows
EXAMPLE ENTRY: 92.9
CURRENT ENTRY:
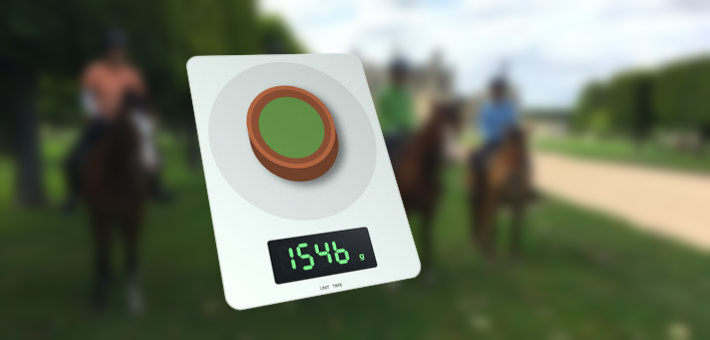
1546
